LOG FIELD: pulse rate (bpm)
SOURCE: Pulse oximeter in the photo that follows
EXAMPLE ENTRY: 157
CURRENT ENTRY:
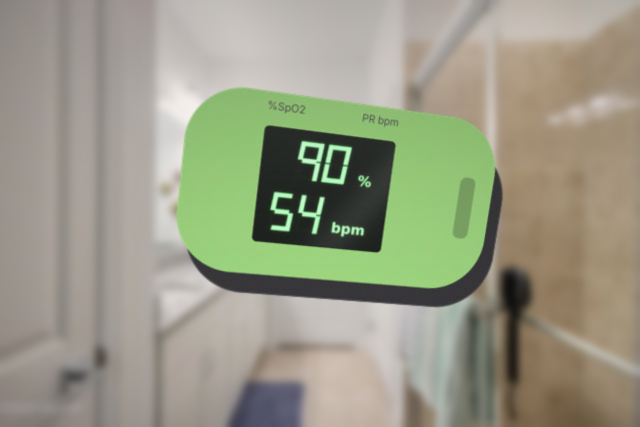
54
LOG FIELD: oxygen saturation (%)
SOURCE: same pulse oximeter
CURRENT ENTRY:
90
